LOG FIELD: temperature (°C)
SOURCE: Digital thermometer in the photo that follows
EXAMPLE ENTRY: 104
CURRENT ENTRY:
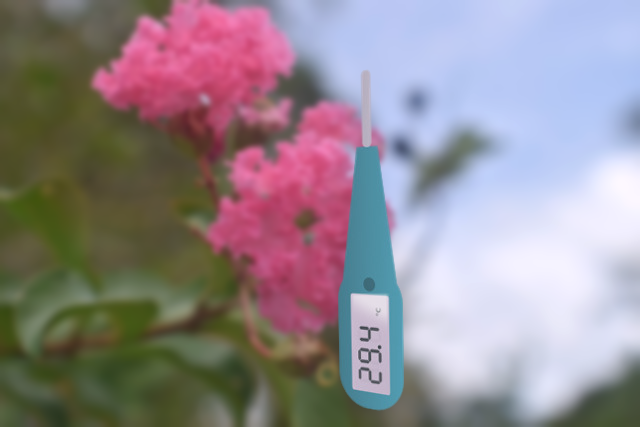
29.4
